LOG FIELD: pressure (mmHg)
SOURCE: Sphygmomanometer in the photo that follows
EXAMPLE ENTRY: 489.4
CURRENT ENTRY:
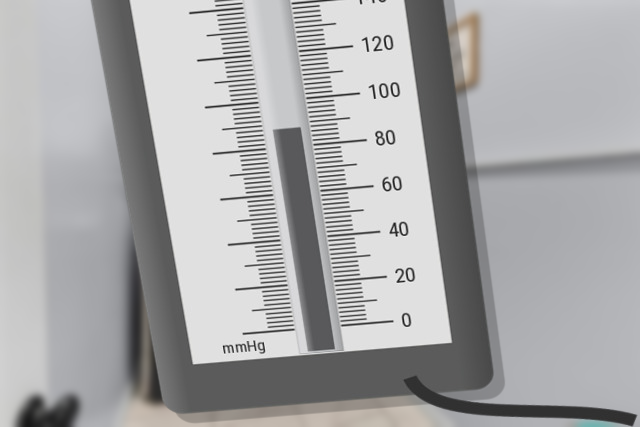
88
